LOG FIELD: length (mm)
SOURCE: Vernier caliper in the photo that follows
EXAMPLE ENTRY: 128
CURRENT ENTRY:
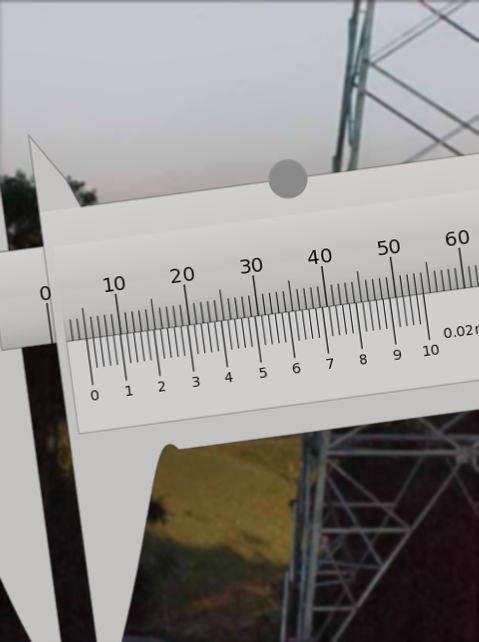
5.0
